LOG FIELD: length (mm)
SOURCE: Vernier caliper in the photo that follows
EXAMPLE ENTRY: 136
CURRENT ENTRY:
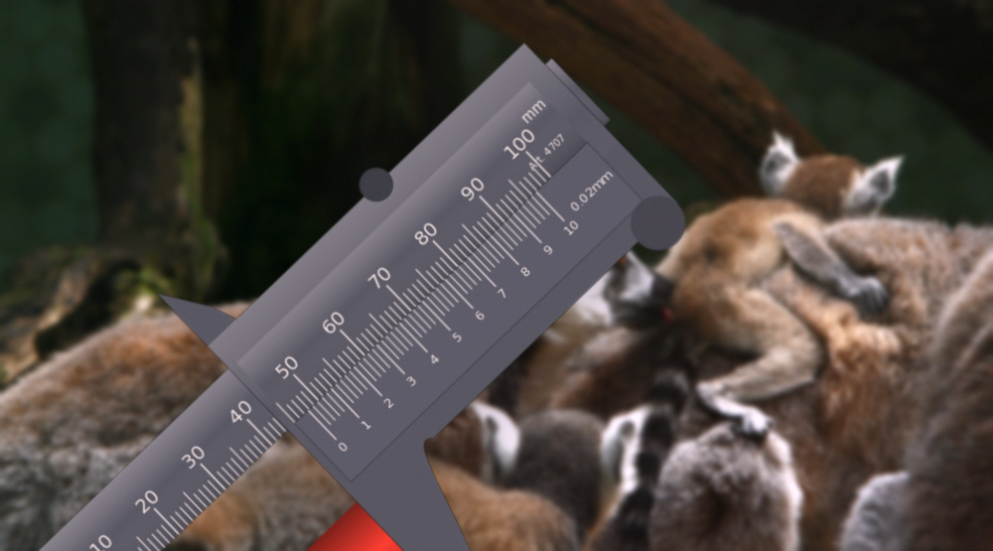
47.8
